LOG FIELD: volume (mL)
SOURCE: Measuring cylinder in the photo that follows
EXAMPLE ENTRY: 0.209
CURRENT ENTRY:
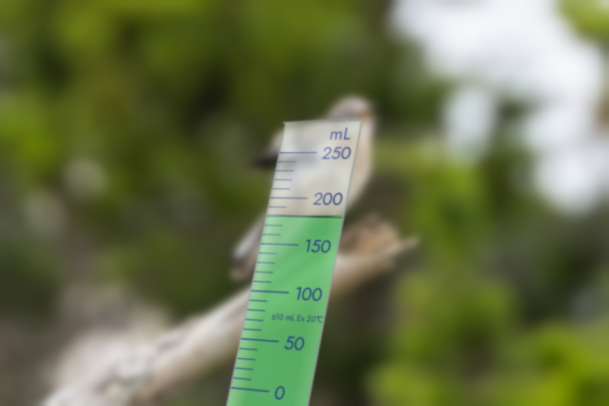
180
